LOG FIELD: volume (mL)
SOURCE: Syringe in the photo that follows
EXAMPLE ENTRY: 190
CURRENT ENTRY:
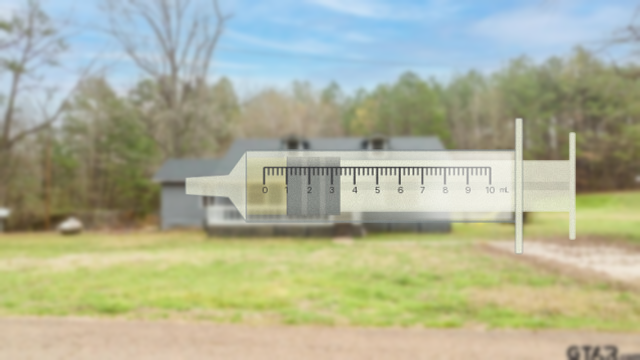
1
